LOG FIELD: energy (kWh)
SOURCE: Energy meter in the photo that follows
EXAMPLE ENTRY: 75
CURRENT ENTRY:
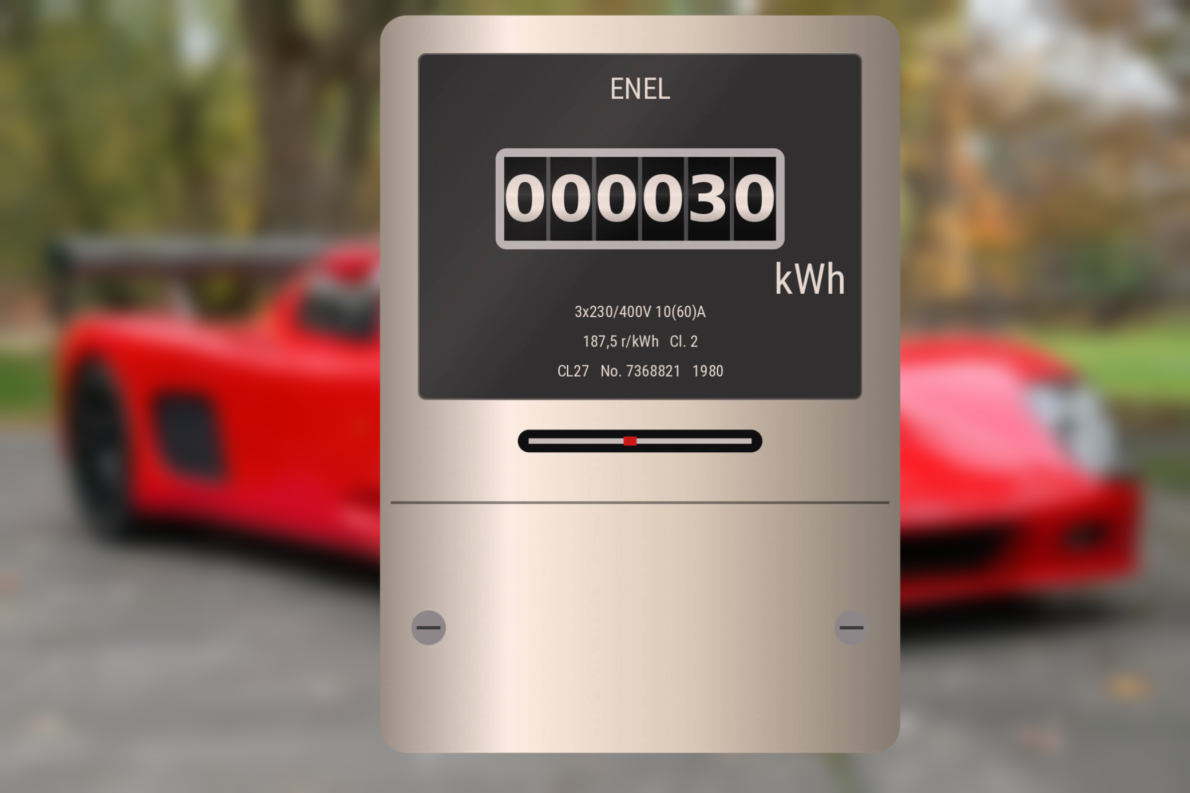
30
